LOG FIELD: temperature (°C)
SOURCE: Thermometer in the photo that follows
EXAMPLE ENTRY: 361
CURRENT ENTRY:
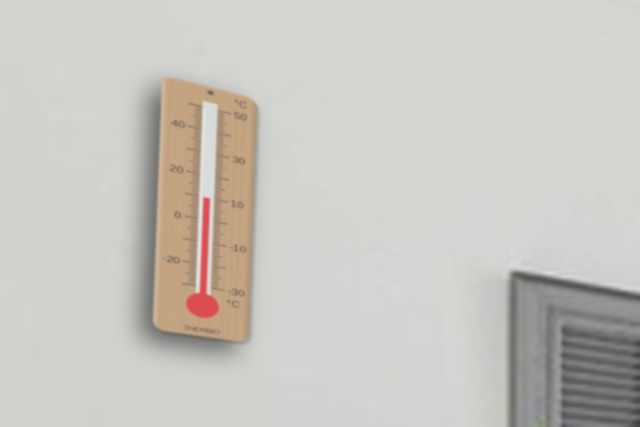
10
